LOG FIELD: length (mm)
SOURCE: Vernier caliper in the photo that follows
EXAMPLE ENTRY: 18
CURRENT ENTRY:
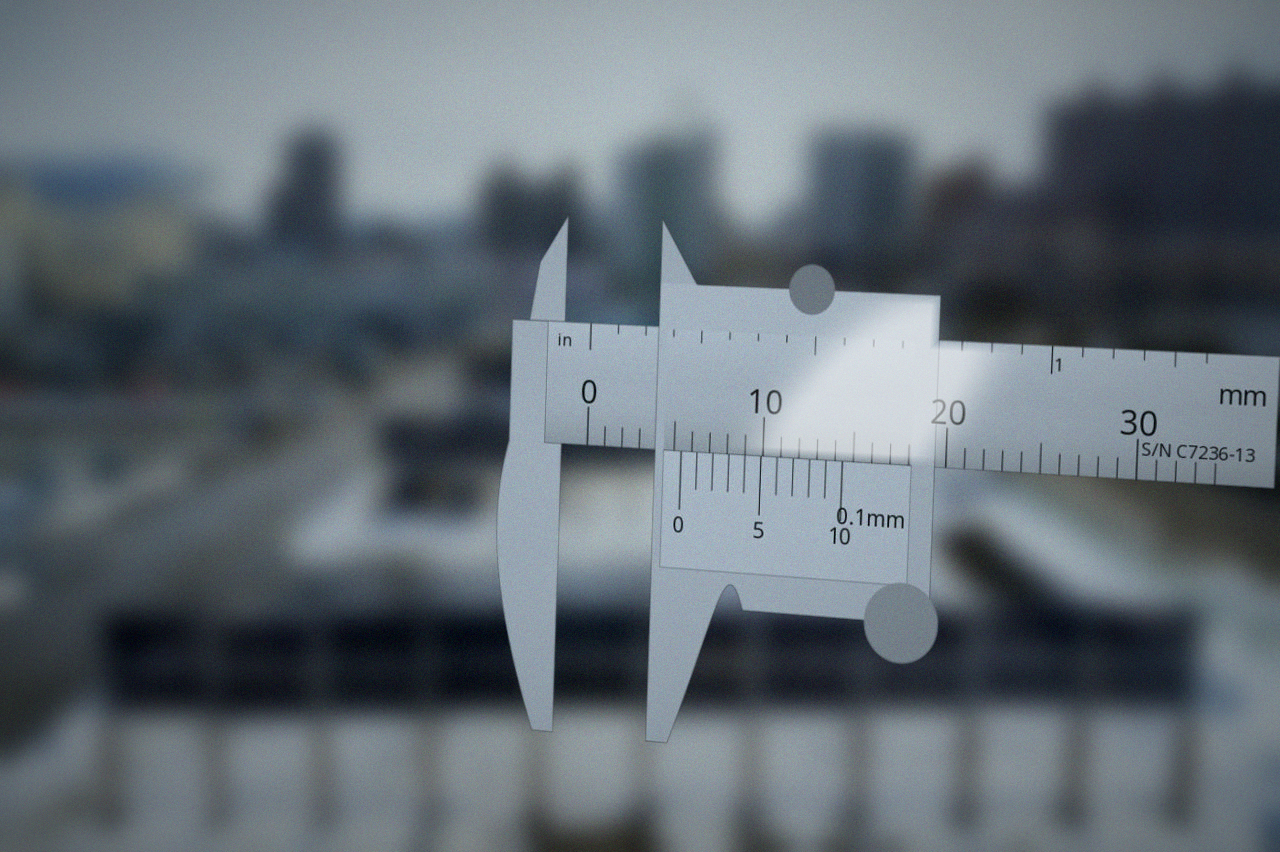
5.4
